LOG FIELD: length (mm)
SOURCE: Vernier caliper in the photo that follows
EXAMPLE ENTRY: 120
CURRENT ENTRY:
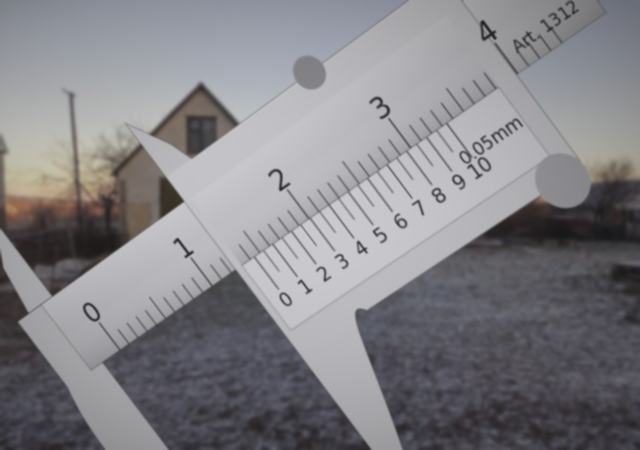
14.4
